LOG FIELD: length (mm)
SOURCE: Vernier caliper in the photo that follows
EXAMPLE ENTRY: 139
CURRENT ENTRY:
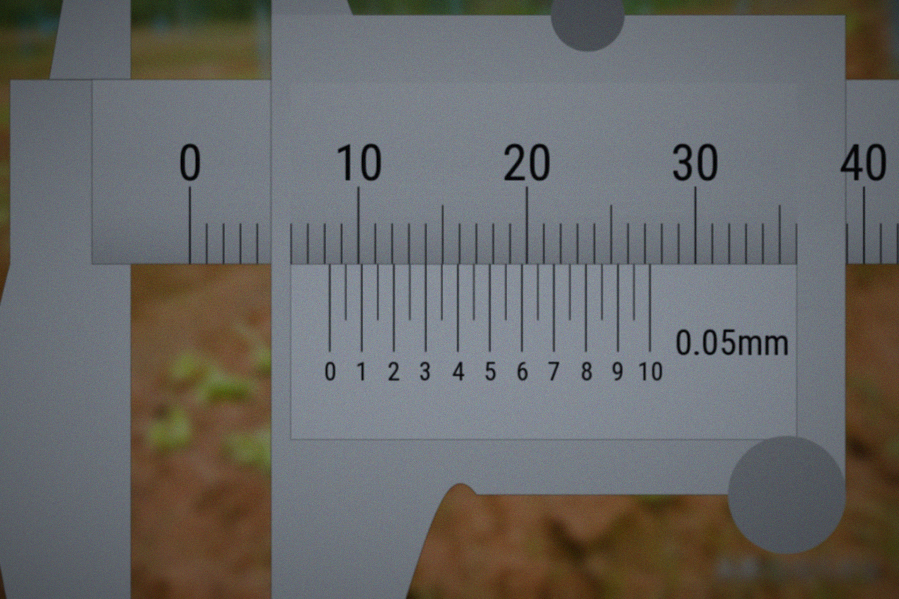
8.3
